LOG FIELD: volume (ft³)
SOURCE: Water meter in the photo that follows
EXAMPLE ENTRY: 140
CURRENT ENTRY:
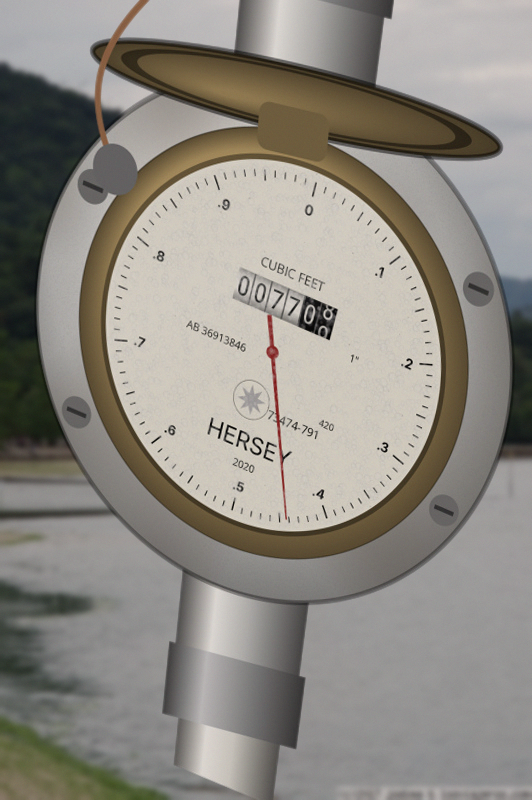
7708.44
